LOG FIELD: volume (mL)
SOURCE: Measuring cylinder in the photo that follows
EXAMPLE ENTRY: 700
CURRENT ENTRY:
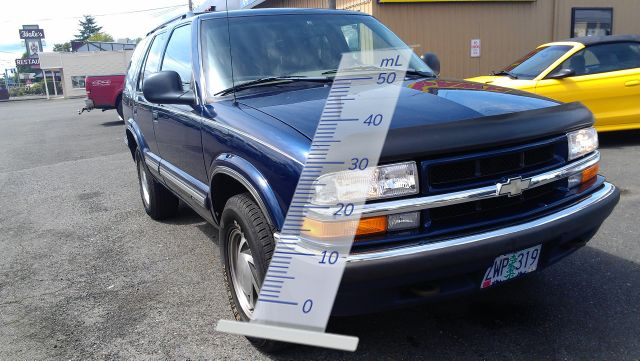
10
